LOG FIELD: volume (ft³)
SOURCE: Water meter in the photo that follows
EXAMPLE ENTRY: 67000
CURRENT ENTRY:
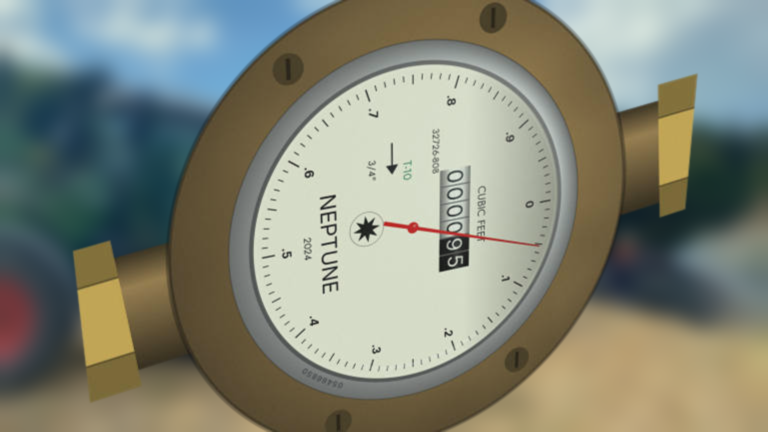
95.05
